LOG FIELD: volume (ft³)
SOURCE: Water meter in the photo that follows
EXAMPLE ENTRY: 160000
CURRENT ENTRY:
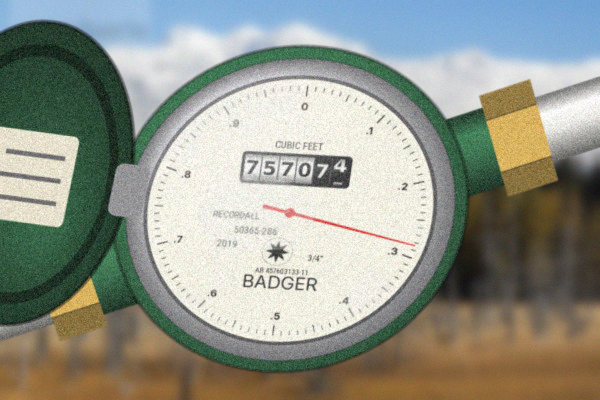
757074.28
